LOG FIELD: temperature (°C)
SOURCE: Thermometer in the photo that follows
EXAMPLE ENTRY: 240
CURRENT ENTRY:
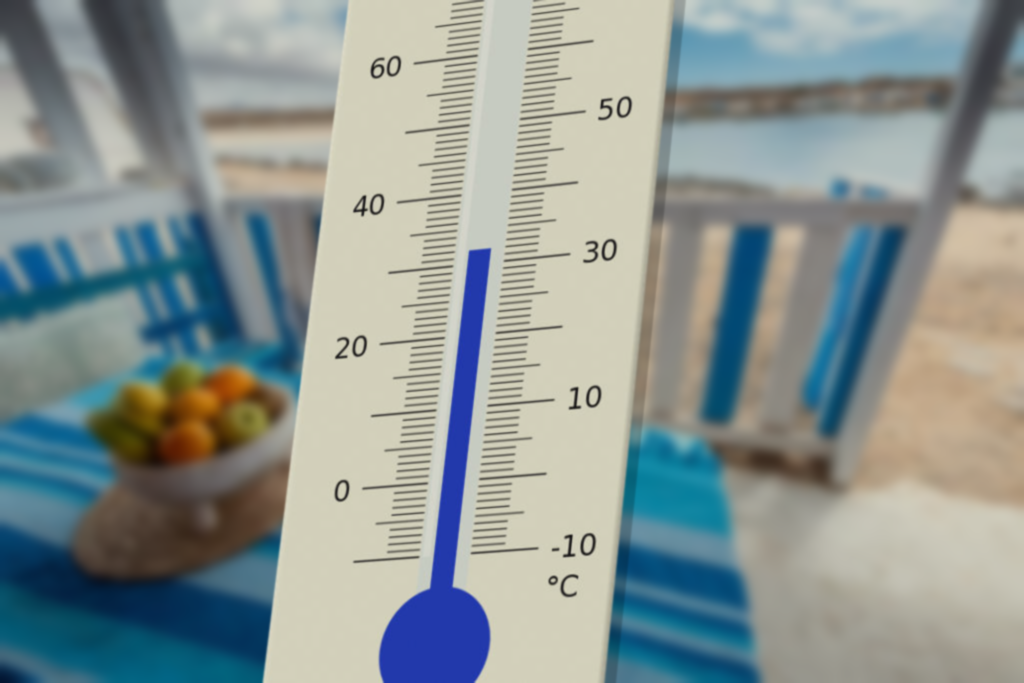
32
